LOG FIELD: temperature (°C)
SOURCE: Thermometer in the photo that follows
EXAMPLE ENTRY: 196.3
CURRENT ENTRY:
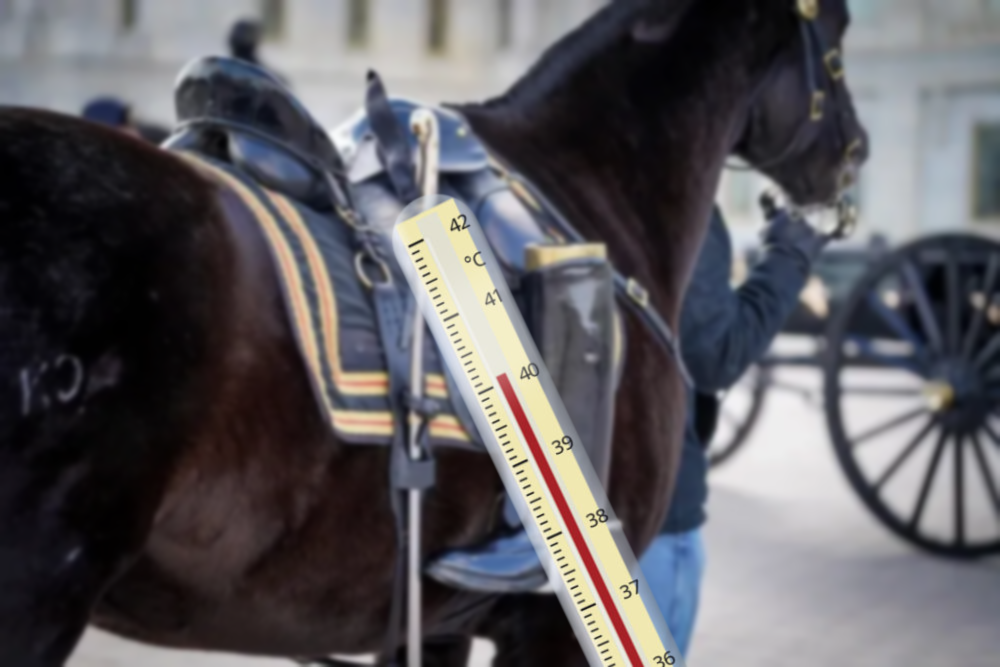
40.1
